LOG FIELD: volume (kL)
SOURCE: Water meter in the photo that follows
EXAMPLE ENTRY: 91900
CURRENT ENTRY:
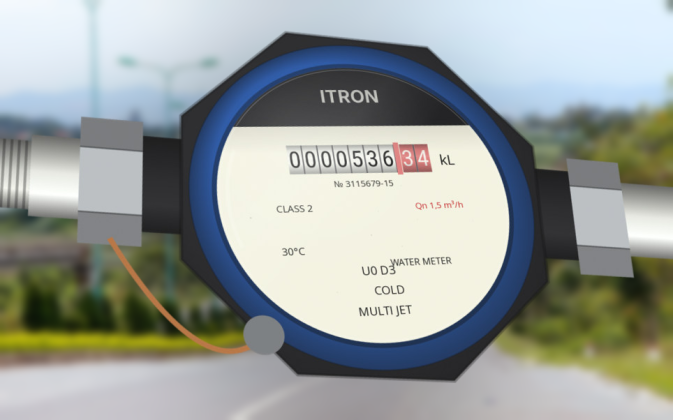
536.34
